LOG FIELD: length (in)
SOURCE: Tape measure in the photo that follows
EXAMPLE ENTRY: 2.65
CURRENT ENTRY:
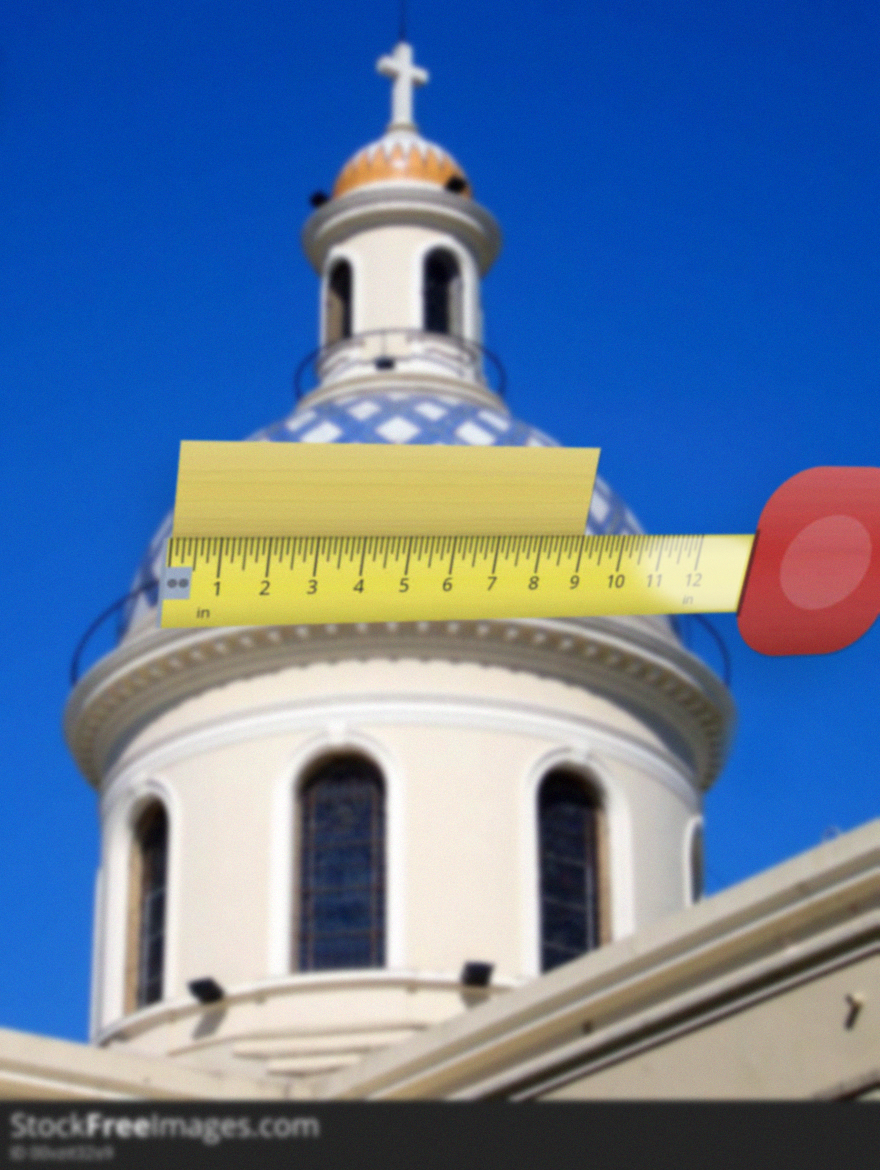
9
